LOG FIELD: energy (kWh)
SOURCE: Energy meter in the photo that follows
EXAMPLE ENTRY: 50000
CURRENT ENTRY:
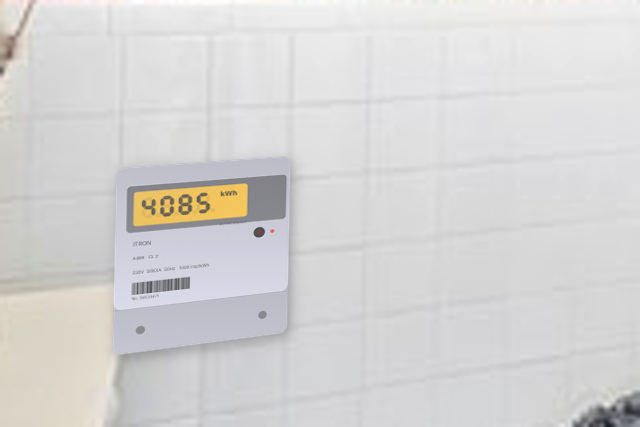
4085
